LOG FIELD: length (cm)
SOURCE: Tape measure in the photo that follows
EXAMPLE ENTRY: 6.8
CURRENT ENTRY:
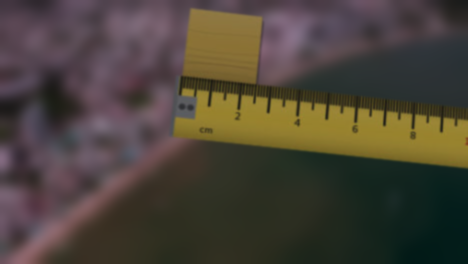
2.5
